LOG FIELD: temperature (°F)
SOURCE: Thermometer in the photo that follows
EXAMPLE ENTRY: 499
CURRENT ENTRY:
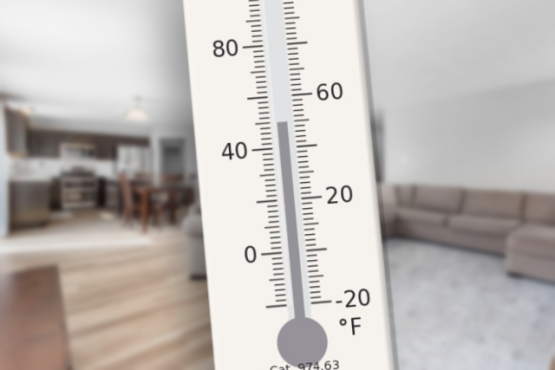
50
